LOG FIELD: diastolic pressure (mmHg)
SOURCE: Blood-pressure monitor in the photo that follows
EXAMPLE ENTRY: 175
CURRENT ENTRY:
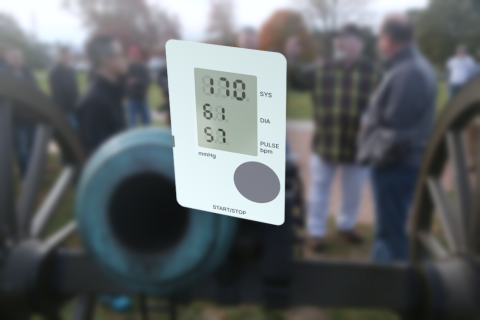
61
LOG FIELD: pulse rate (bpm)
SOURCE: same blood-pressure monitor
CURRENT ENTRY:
57
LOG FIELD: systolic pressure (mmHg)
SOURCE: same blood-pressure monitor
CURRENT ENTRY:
170
